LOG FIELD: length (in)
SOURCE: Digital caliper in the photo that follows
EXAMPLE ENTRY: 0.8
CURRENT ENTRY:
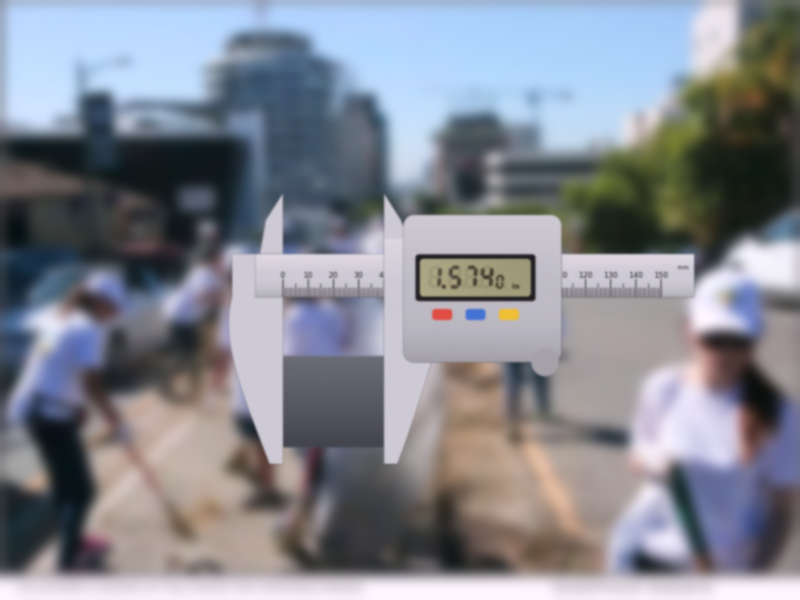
1.5740
